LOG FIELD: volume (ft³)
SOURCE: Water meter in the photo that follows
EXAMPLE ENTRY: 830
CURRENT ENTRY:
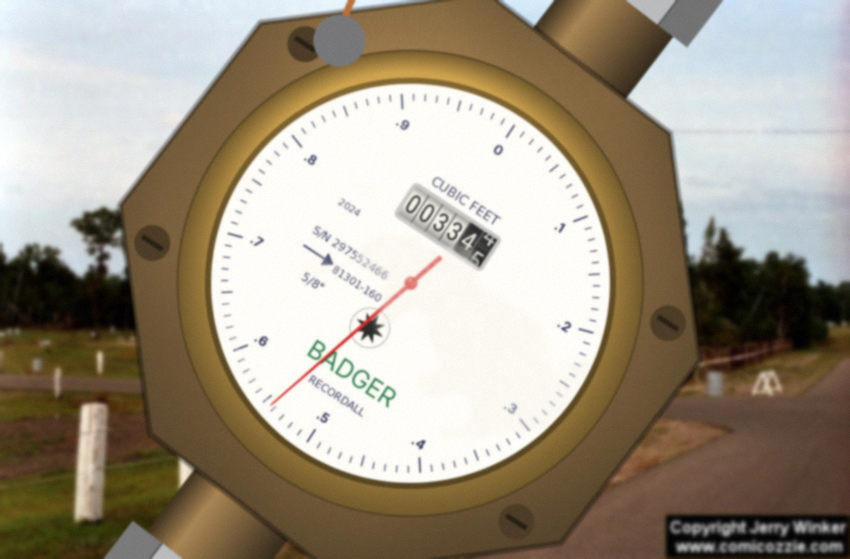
3344.54
